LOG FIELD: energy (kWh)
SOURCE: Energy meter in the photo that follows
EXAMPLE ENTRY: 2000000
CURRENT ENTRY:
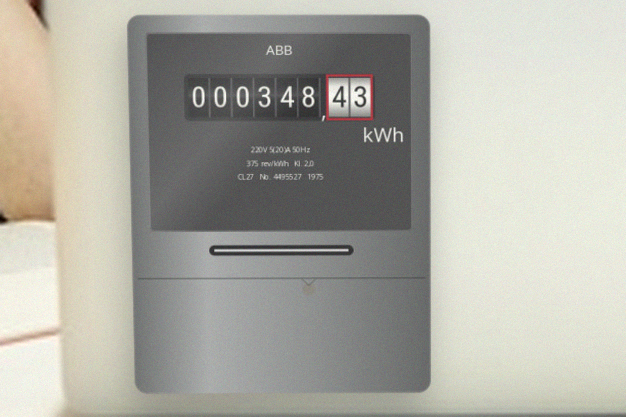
348.43
